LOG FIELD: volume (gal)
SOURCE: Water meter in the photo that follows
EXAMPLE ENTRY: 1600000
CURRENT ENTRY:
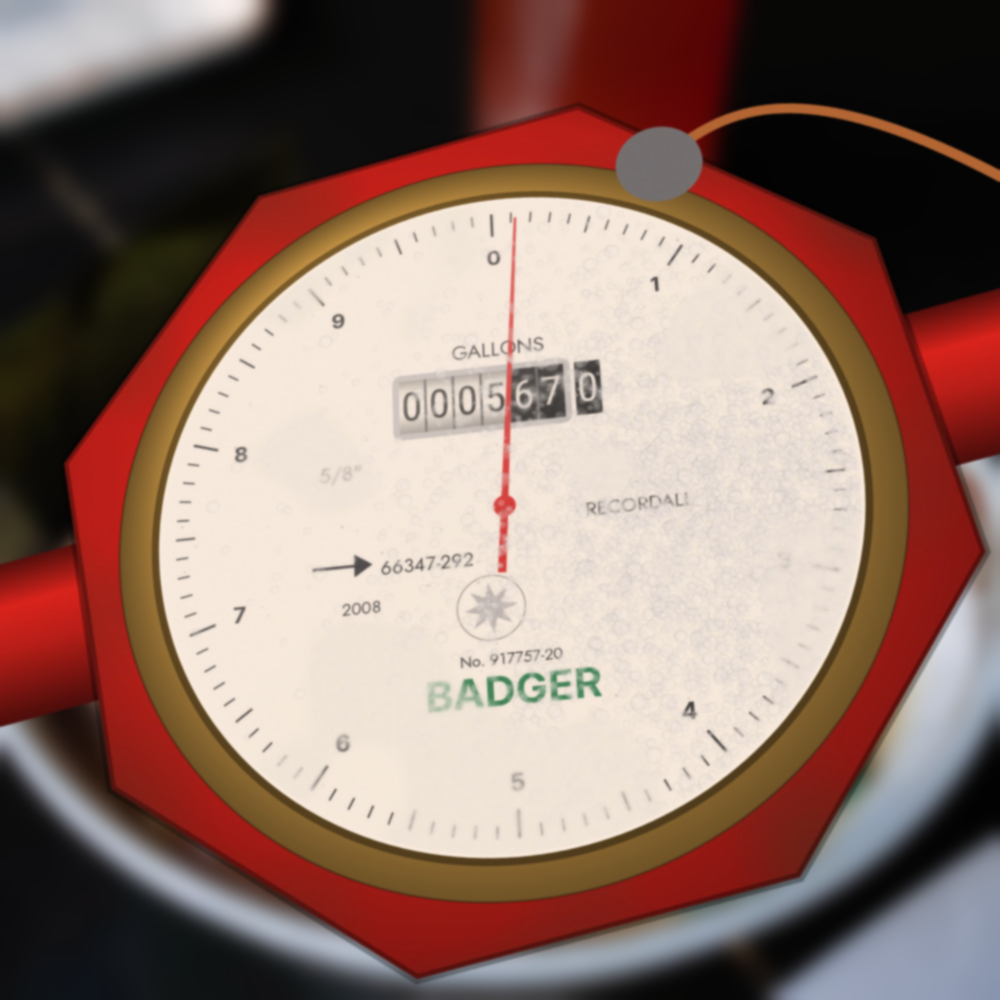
5670.1
